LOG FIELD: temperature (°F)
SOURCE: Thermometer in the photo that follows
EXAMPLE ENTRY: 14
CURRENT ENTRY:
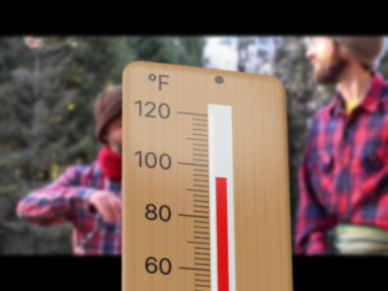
96
